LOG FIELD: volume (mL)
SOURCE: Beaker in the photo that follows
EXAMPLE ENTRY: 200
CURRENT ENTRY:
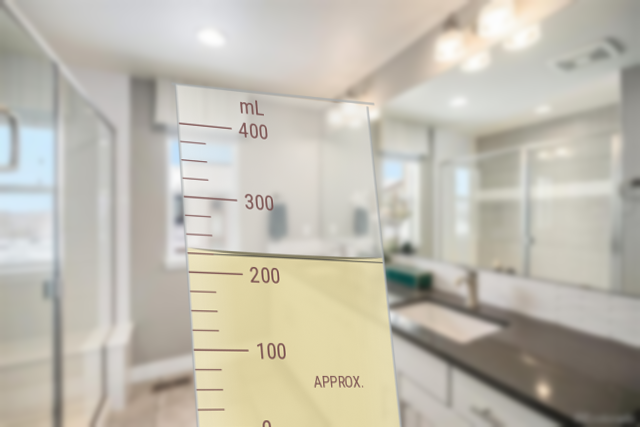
225
